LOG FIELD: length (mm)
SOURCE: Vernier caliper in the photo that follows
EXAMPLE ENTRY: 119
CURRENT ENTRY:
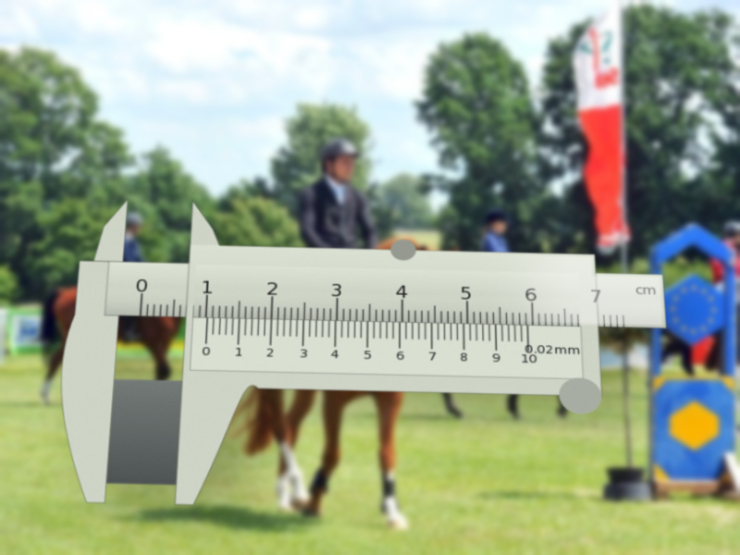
10.2
